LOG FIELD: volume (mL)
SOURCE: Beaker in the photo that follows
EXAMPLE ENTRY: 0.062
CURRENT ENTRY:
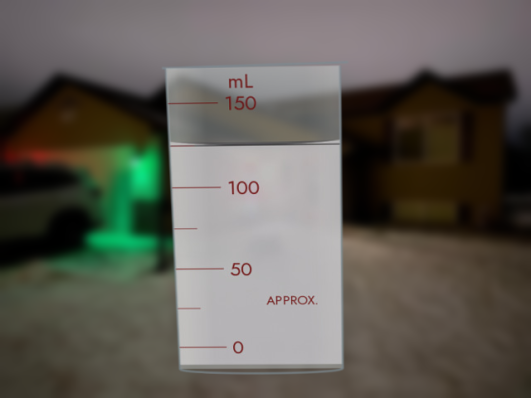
125
